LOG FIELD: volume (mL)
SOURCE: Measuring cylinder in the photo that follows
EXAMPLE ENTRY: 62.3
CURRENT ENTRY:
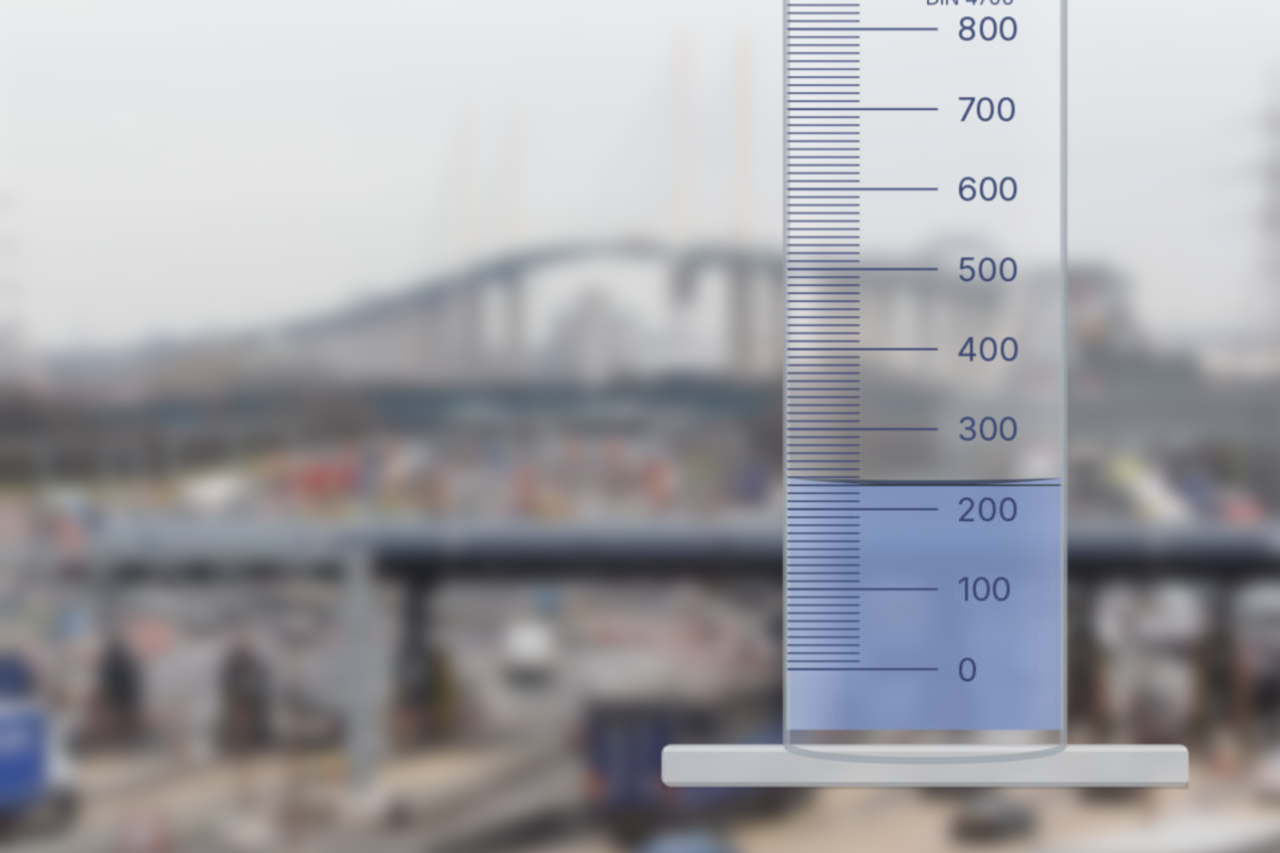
230
